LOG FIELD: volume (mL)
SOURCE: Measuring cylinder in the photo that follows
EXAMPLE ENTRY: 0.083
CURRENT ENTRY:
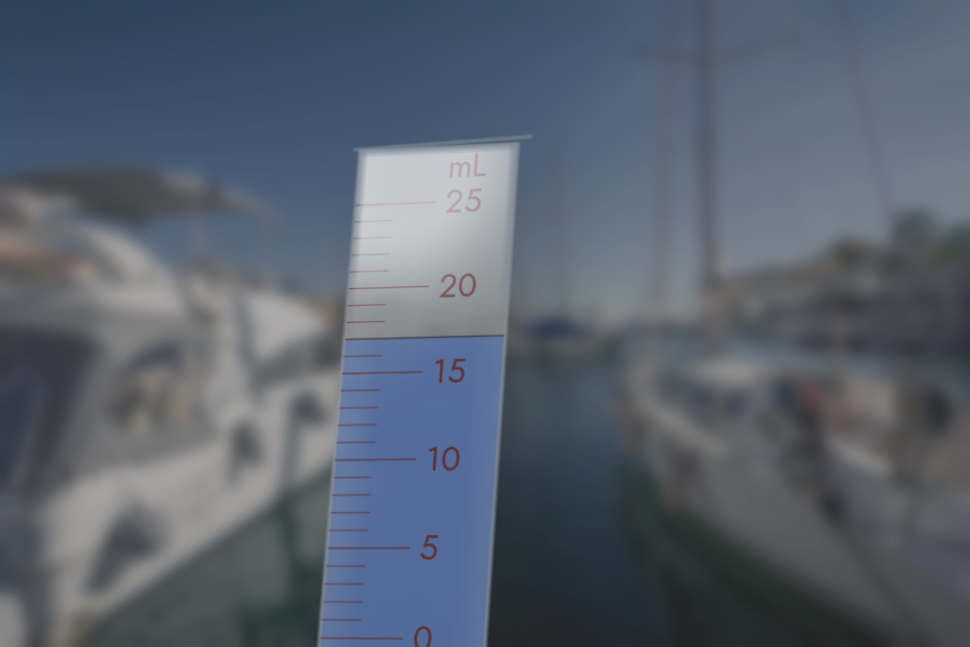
17
